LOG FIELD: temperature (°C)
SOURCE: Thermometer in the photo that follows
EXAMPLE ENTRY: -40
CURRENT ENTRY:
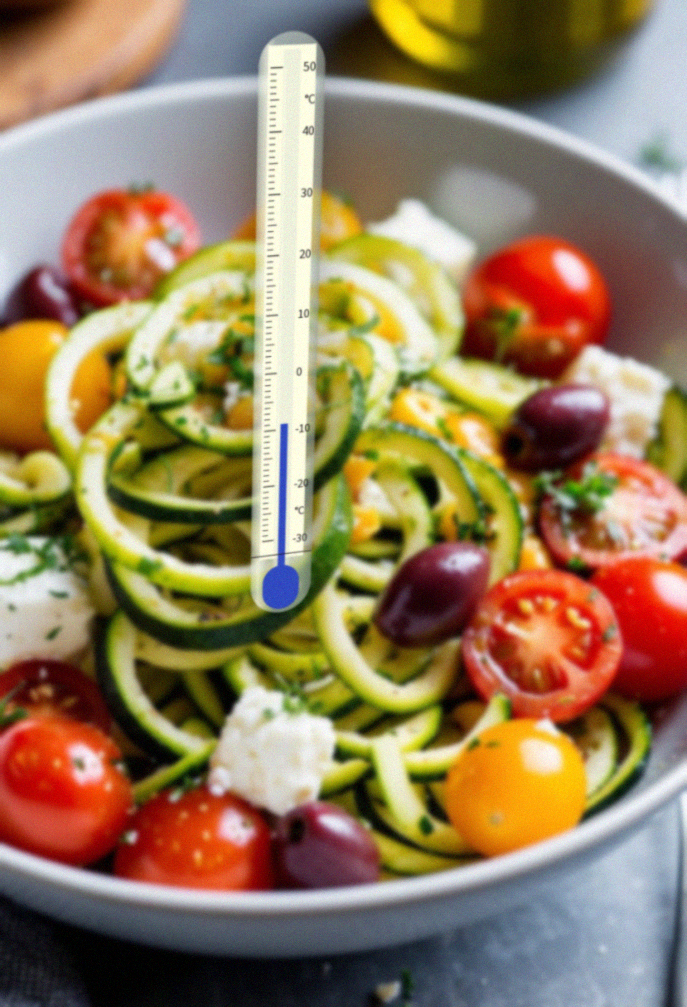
-9
